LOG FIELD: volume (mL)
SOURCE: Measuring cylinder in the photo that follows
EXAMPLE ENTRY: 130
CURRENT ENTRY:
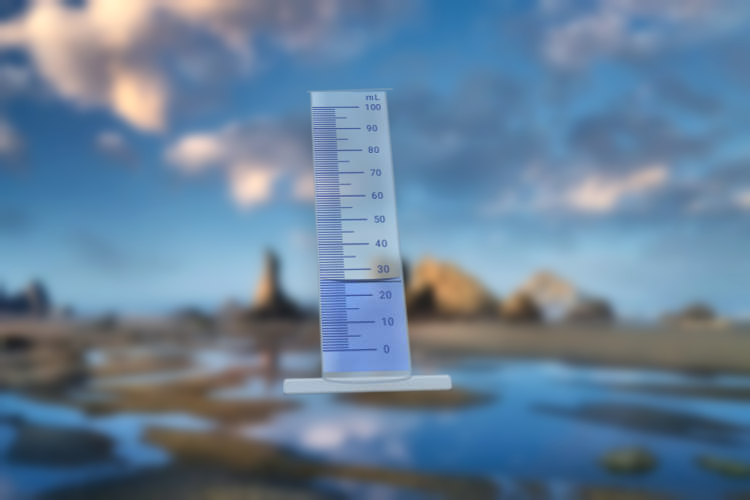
25
